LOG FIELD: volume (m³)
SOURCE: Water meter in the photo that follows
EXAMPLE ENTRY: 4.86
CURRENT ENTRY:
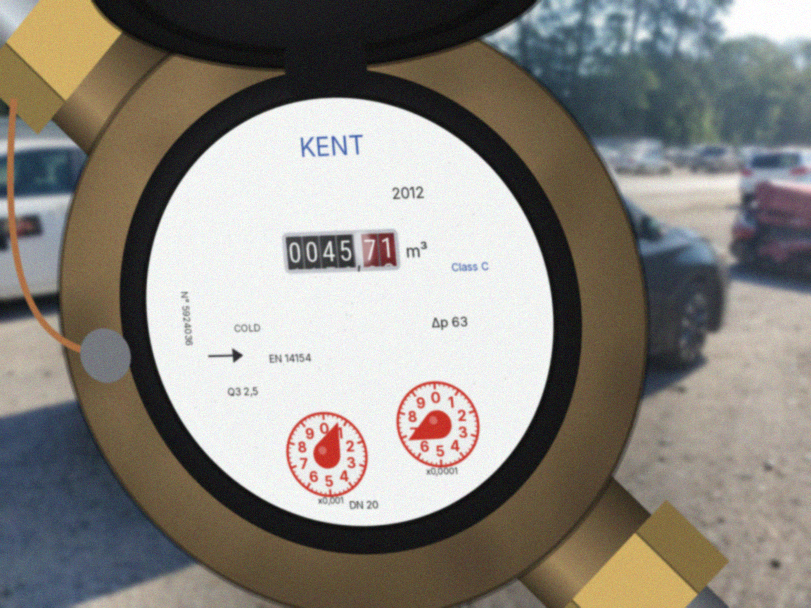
45.7106
